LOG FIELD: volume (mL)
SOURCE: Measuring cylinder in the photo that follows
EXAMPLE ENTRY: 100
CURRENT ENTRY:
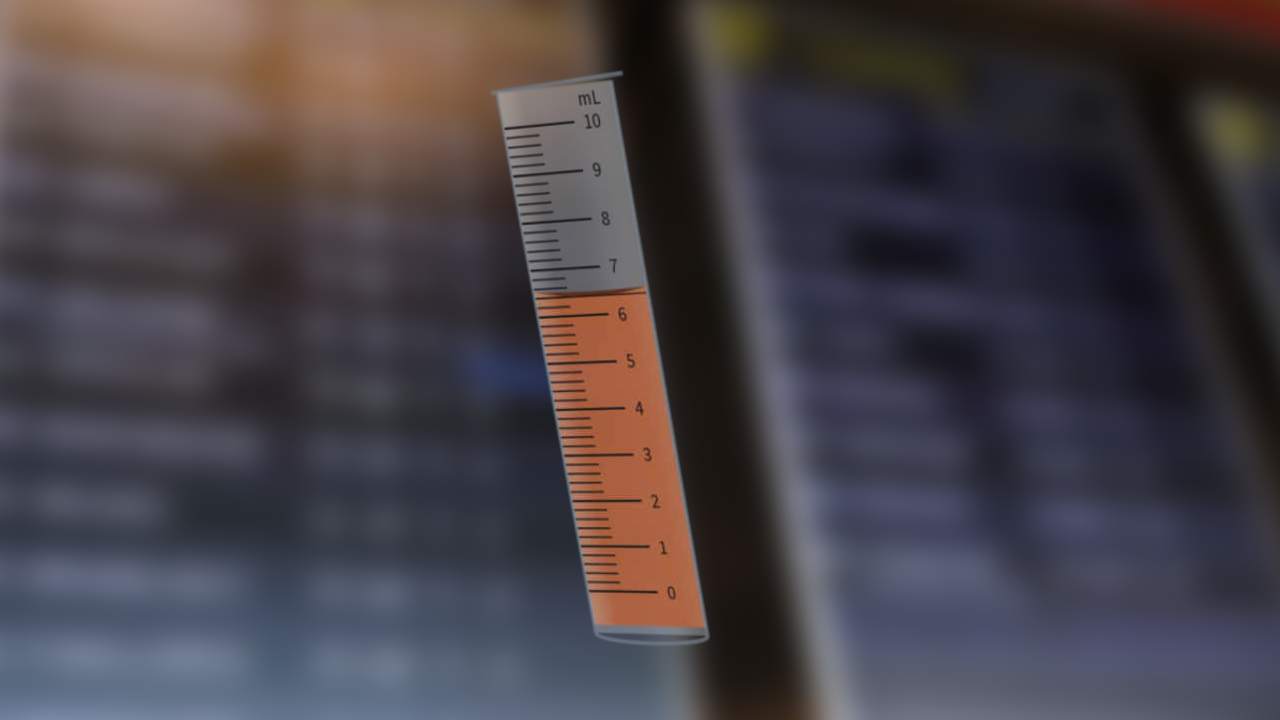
6.4
